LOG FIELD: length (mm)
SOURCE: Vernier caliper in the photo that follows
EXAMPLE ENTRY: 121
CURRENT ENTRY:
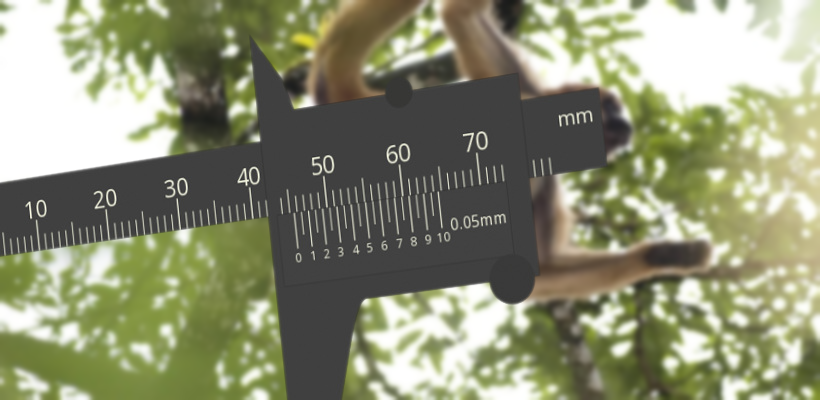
45.6
